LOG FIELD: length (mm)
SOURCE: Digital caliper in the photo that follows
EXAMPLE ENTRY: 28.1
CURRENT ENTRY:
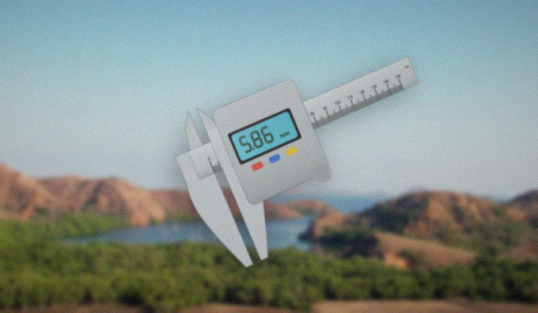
5.86
